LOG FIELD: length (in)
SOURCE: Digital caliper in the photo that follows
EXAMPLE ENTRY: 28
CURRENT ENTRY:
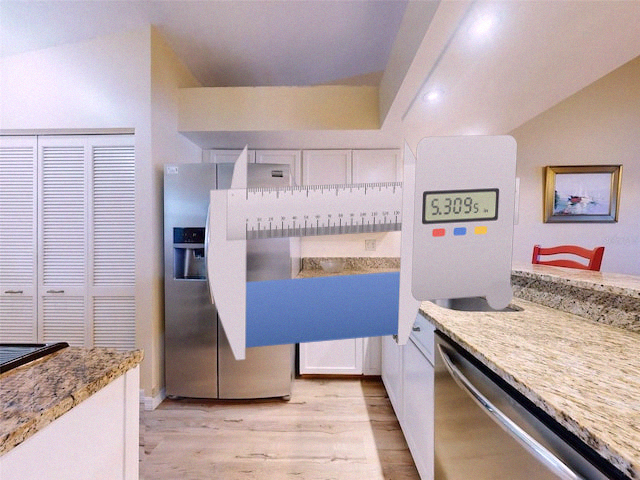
5.3095
